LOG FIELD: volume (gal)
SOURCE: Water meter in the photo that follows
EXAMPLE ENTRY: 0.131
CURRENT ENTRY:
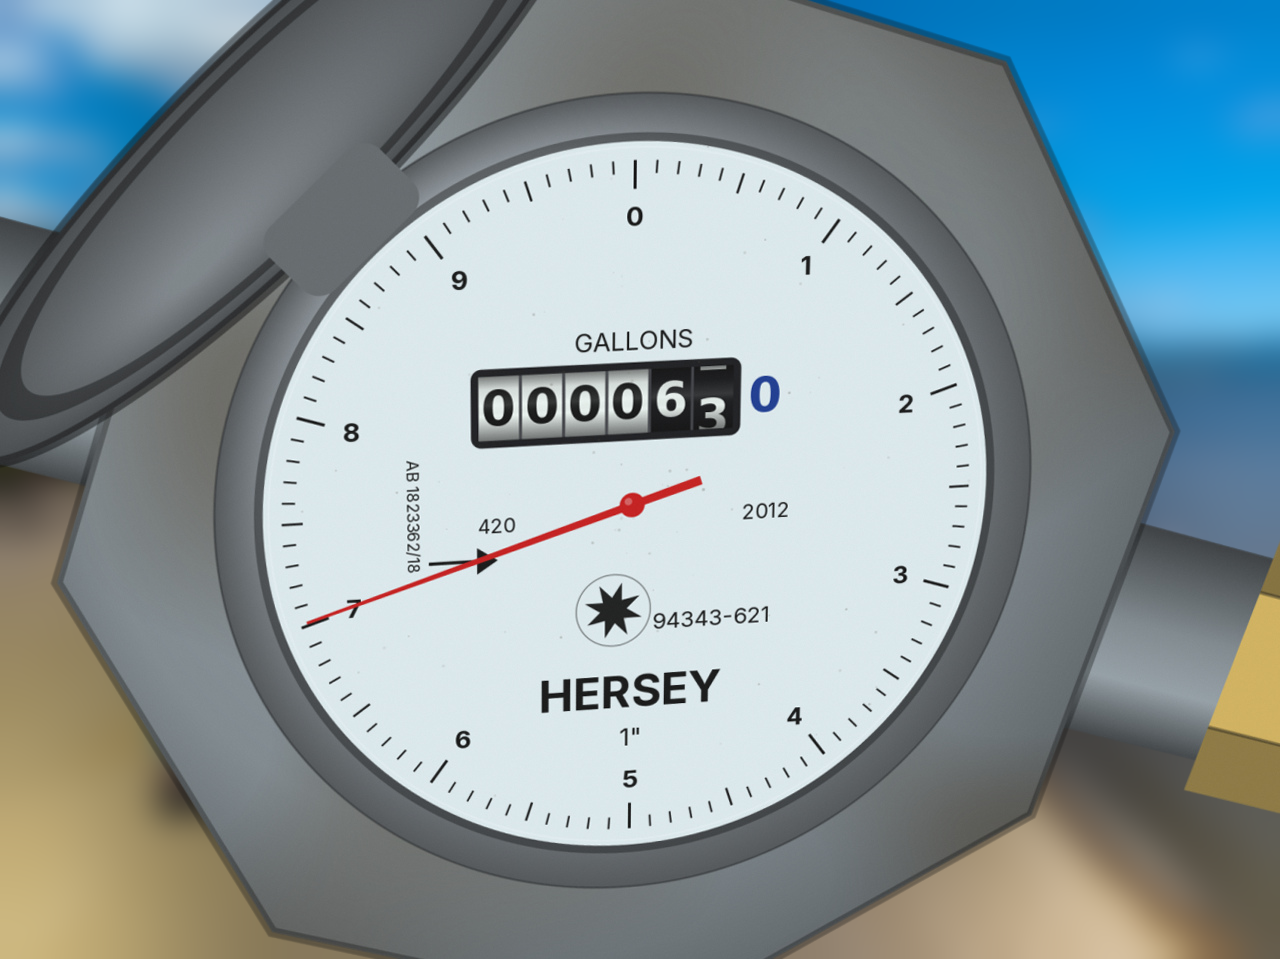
627.0
